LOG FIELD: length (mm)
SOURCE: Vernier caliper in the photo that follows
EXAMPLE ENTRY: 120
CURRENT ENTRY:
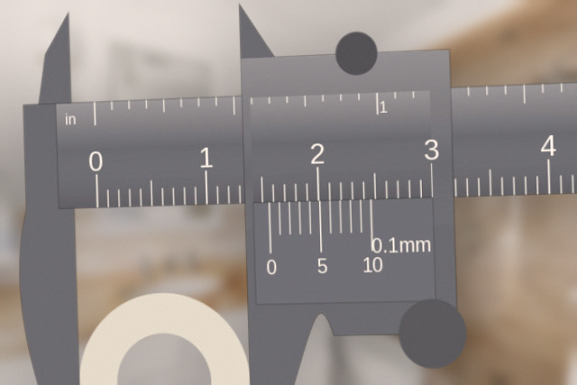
15.6
